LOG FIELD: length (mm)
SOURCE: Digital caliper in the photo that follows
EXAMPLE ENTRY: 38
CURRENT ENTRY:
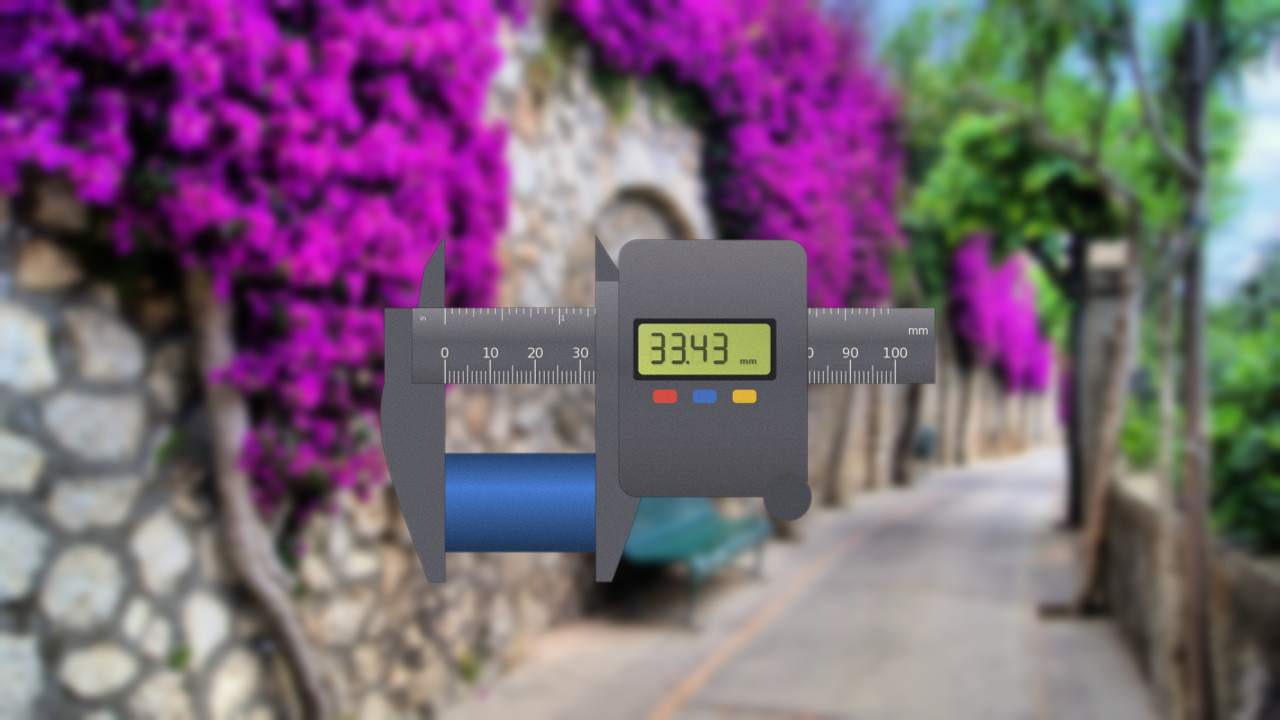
33.43
